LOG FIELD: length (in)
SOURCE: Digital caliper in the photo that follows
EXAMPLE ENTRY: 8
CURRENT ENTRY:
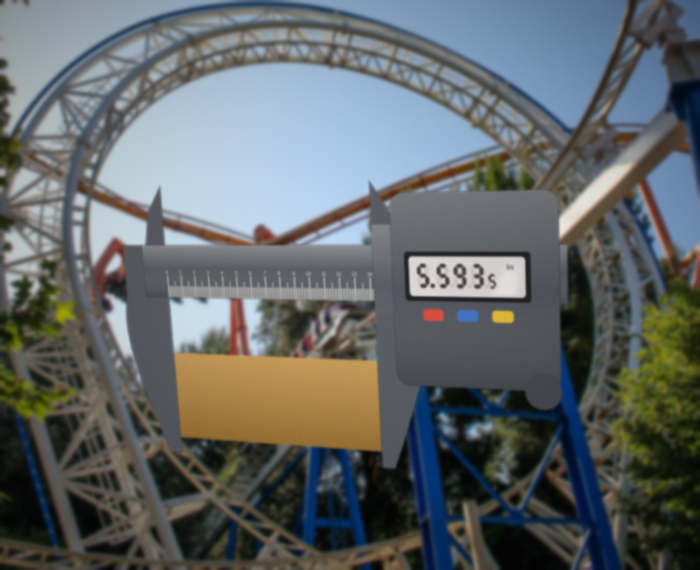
5.5935
